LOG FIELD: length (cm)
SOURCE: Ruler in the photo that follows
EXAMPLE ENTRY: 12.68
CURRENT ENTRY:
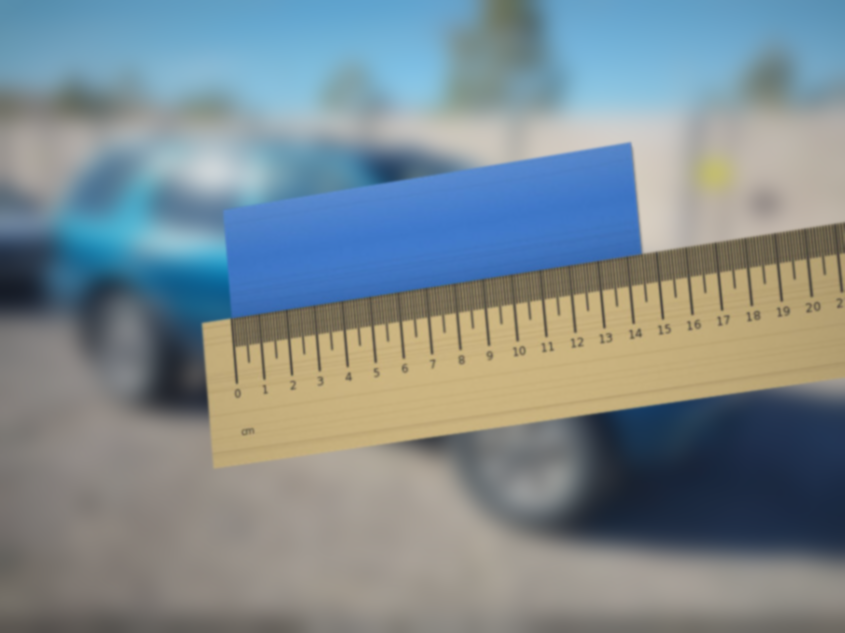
14.5
